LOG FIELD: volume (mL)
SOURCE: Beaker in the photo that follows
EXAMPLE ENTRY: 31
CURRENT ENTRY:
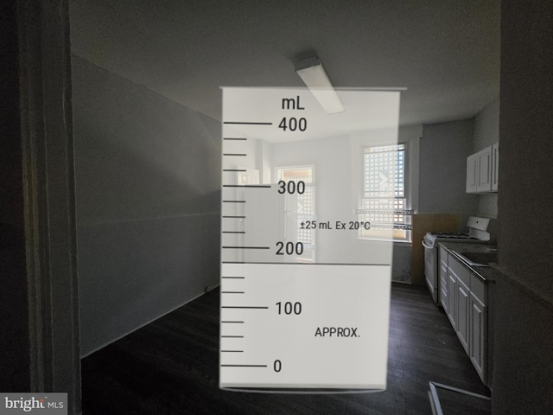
175
